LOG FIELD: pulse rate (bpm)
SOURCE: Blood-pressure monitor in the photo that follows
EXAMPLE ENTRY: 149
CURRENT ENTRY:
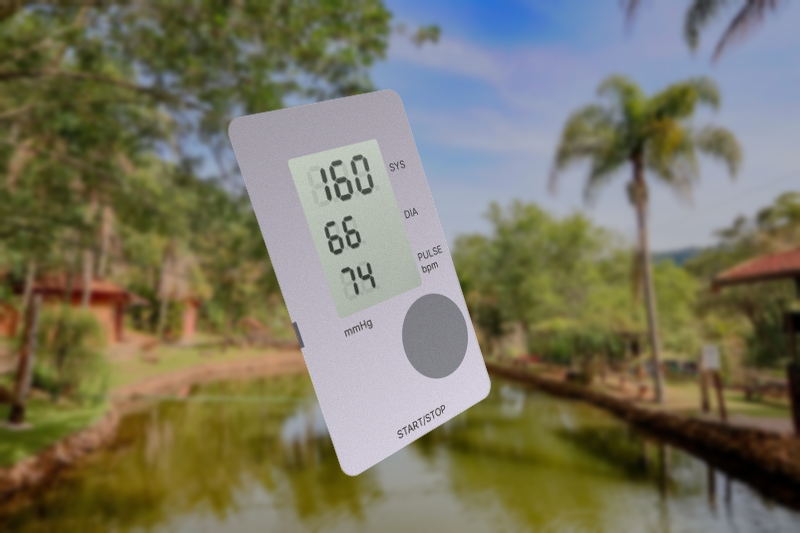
74
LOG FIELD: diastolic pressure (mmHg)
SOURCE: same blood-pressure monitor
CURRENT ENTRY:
66
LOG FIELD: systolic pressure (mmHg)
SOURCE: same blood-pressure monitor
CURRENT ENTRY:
160
